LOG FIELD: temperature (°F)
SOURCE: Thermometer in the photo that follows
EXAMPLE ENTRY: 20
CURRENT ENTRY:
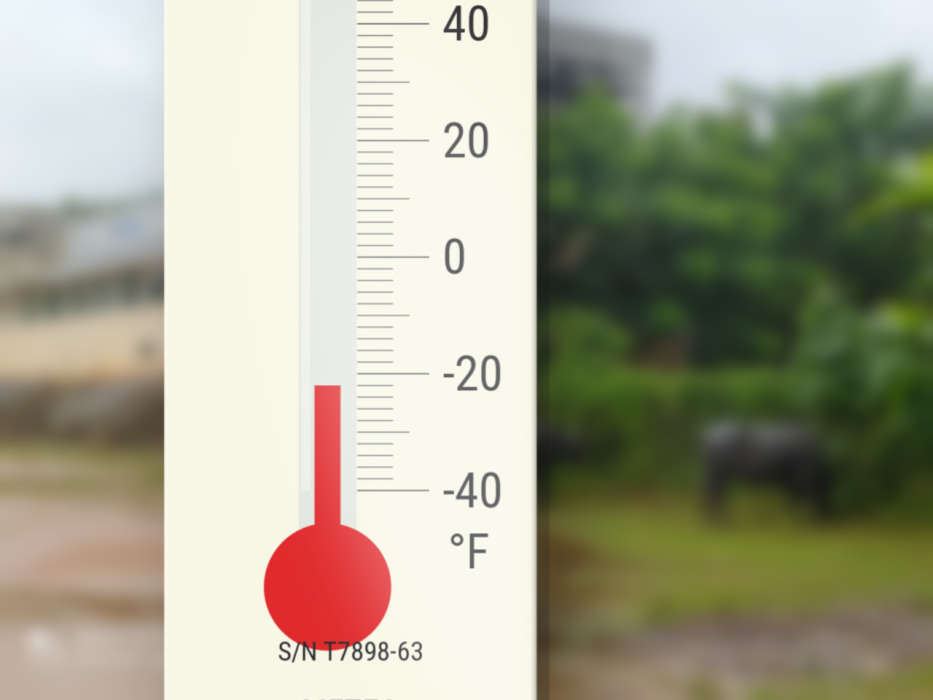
-22
